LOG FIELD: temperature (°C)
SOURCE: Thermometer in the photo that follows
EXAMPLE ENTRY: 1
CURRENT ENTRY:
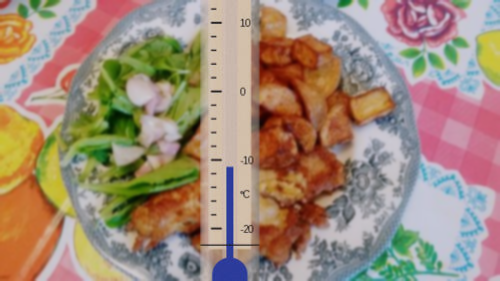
-11
